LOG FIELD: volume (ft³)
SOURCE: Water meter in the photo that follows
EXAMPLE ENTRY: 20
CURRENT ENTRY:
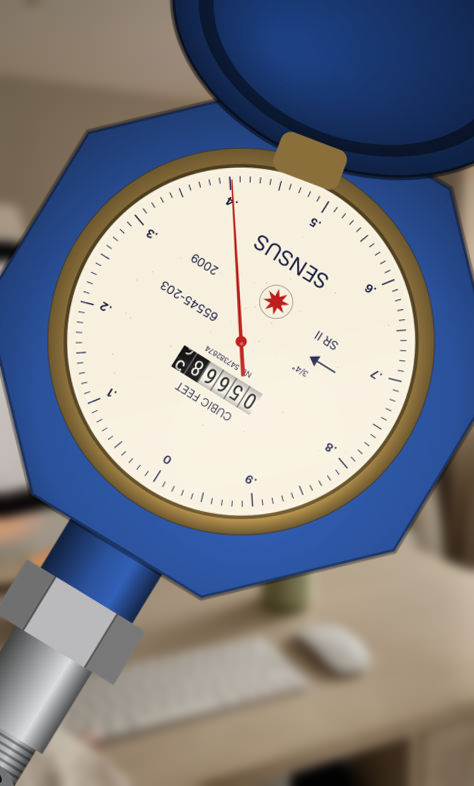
56685.40
